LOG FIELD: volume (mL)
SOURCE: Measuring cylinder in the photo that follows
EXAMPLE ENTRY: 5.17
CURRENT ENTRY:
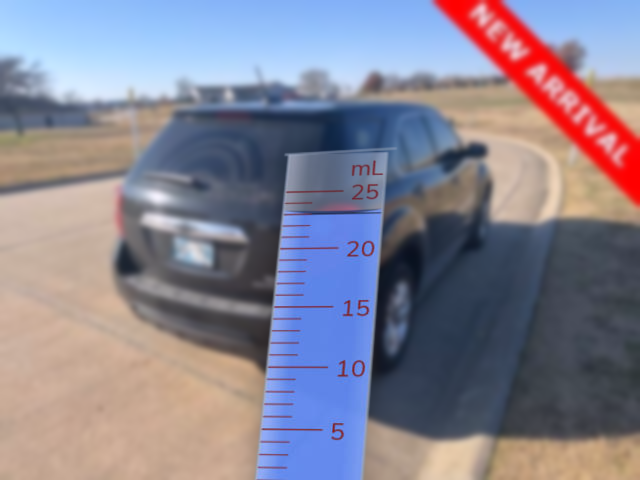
23
